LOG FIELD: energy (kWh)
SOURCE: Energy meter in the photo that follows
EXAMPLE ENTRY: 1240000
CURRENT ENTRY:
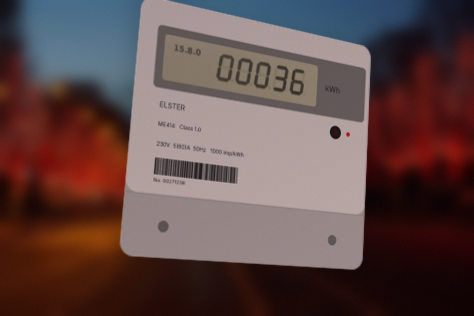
36
